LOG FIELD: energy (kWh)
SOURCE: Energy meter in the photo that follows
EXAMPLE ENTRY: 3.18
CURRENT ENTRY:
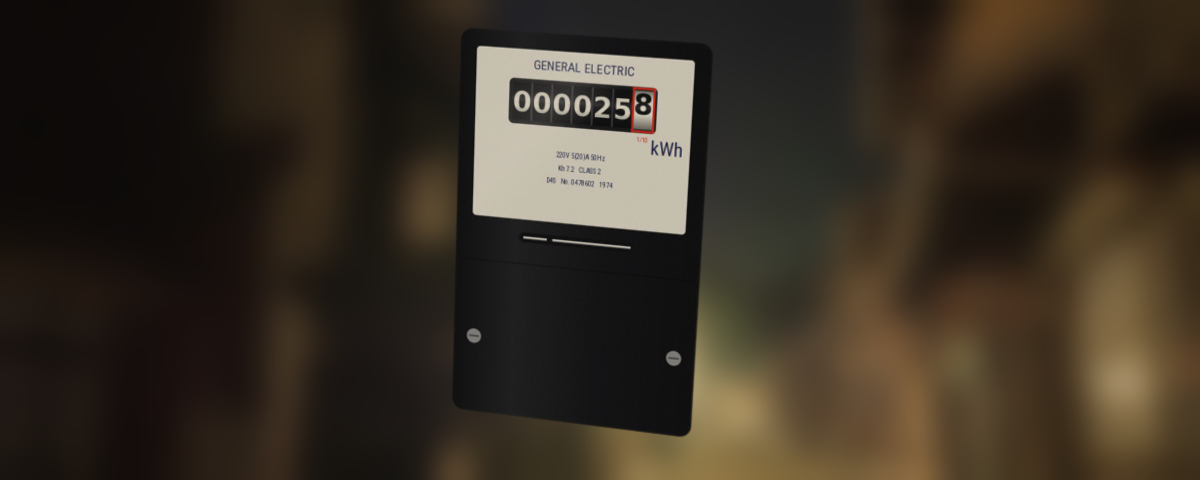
25.8
